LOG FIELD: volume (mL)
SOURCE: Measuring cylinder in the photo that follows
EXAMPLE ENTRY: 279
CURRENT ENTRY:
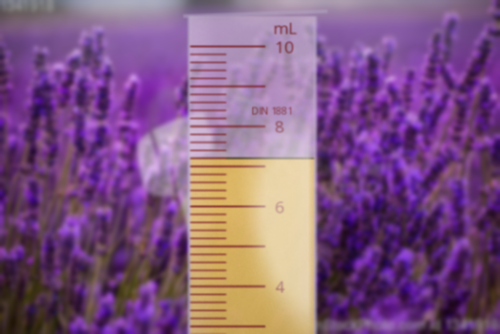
7.2
